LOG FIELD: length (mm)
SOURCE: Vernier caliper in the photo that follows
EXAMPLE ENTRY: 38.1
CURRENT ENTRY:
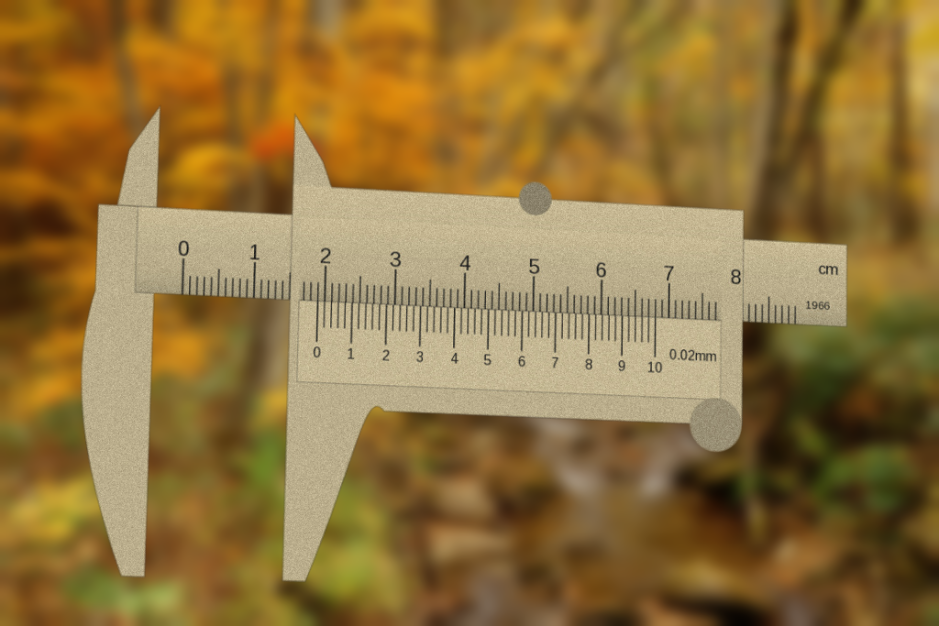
19.0
